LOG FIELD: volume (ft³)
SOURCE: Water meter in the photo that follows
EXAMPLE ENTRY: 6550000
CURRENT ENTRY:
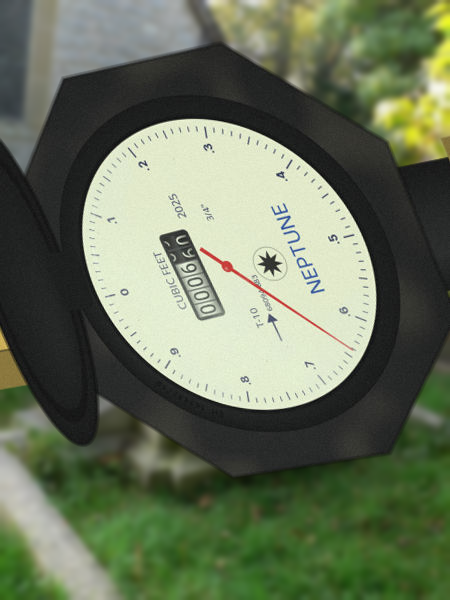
659.64
